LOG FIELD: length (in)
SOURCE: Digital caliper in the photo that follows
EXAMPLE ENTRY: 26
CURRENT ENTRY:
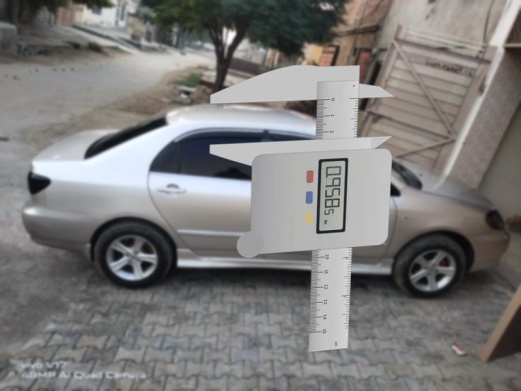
0.9585
